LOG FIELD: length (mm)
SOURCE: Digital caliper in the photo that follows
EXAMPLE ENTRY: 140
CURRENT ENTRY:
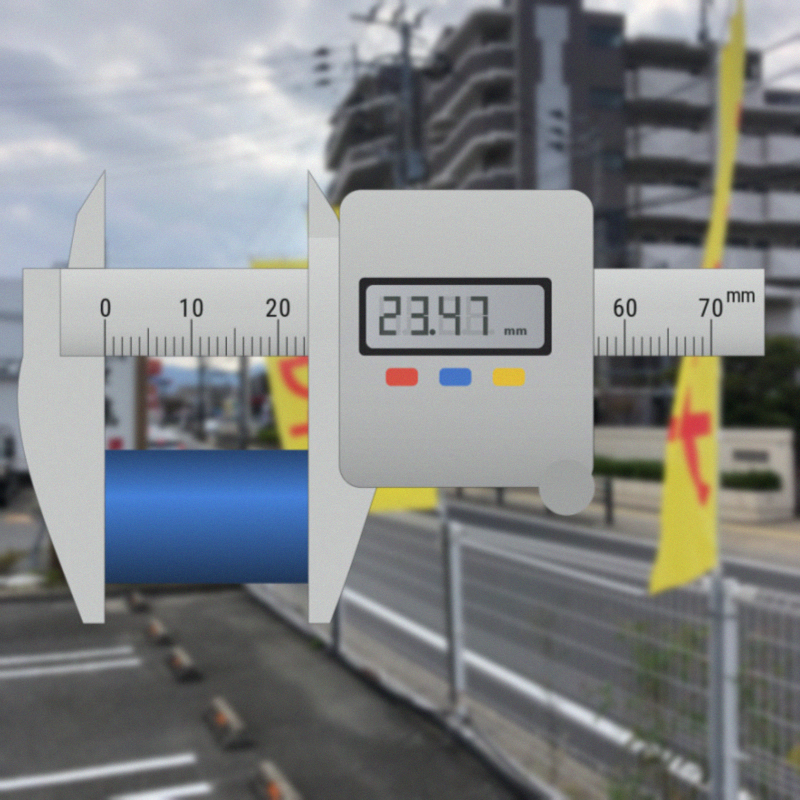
23.47
